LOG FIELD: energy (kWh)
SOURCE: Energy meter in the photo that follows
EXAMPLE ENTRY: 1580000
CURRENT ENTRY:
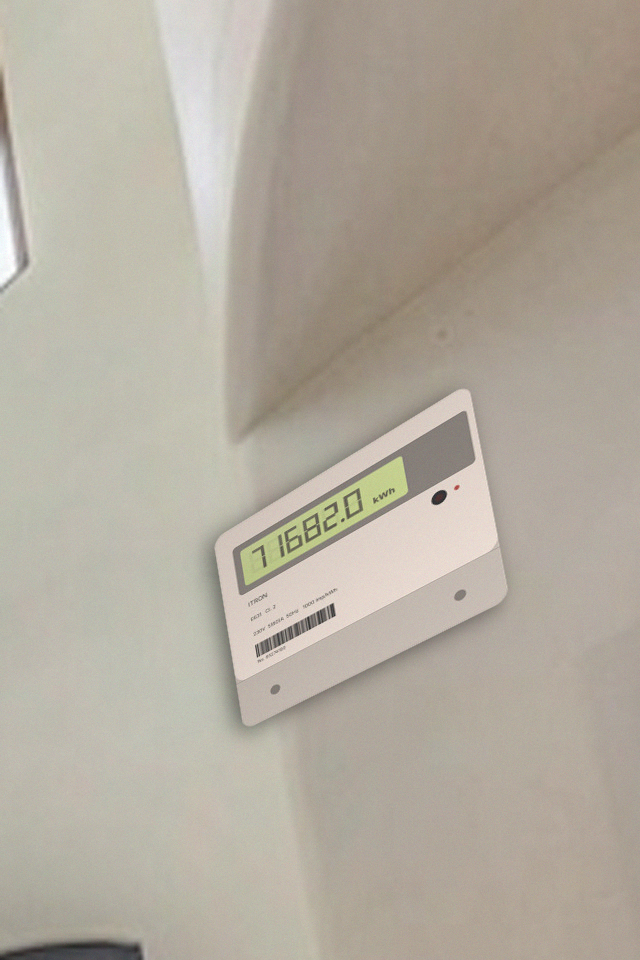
71682.0
